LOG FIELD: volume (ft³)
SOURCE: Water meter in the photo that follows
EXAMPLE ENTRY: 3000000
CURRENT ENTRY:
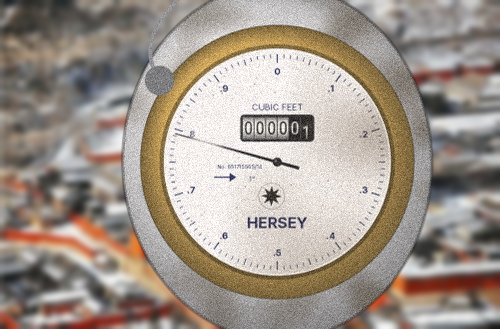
0.79
